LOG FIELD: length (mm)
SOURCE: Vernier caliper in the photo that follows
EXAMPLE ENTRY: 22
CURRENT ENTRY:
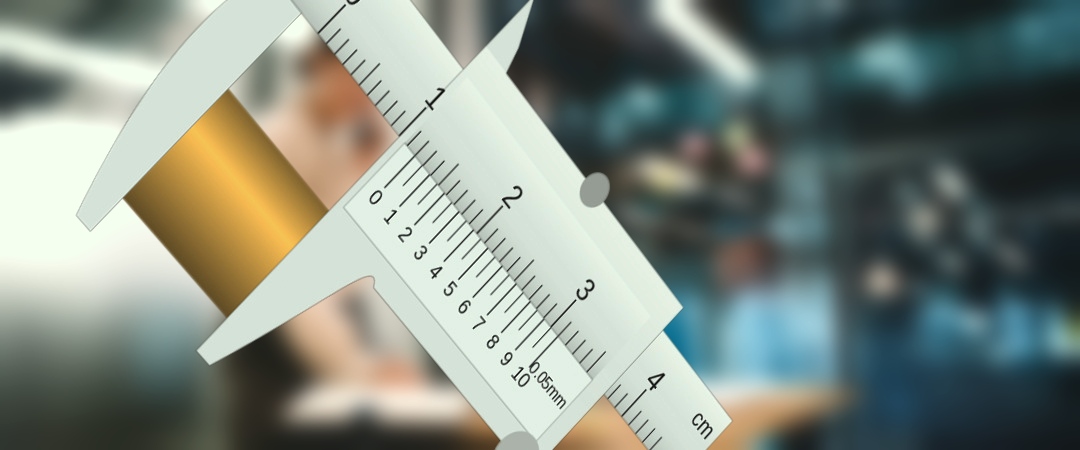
12.0
